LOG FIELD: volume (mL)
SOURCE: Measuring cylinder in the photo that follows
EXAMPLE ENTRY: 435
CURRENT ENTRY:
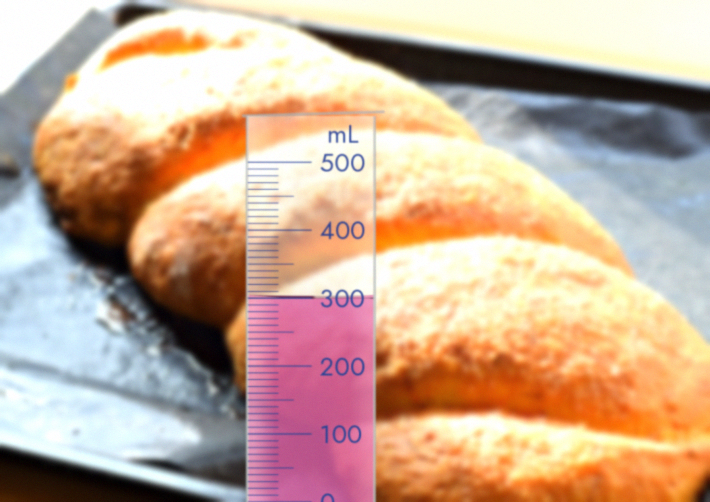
300
